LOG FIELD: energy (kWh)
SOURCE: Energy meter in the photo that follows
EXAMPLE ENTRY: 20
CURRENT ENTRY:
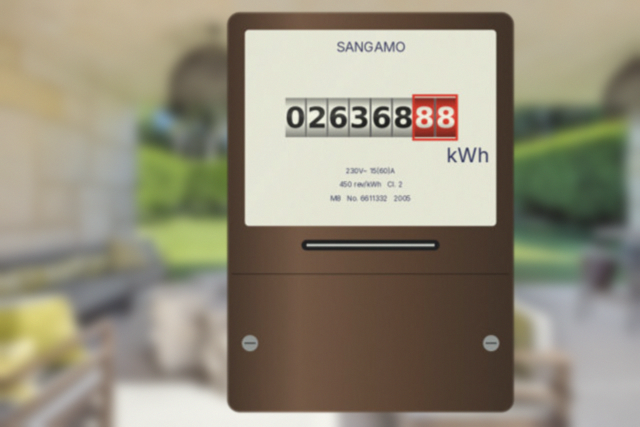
26368.88
